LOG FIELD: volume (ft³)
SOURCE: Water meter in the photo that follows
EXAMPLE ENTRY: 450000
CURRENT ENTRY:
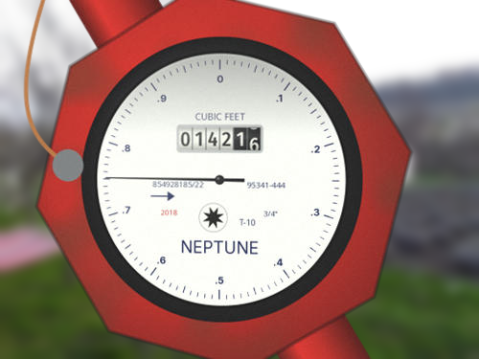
14215.75
